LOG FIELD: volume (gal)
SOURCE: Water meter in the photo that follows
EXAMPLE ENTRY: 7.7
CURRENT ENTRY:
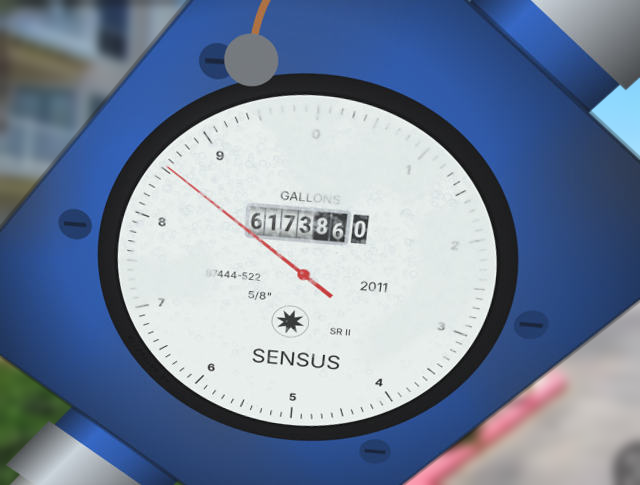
6173858.5
